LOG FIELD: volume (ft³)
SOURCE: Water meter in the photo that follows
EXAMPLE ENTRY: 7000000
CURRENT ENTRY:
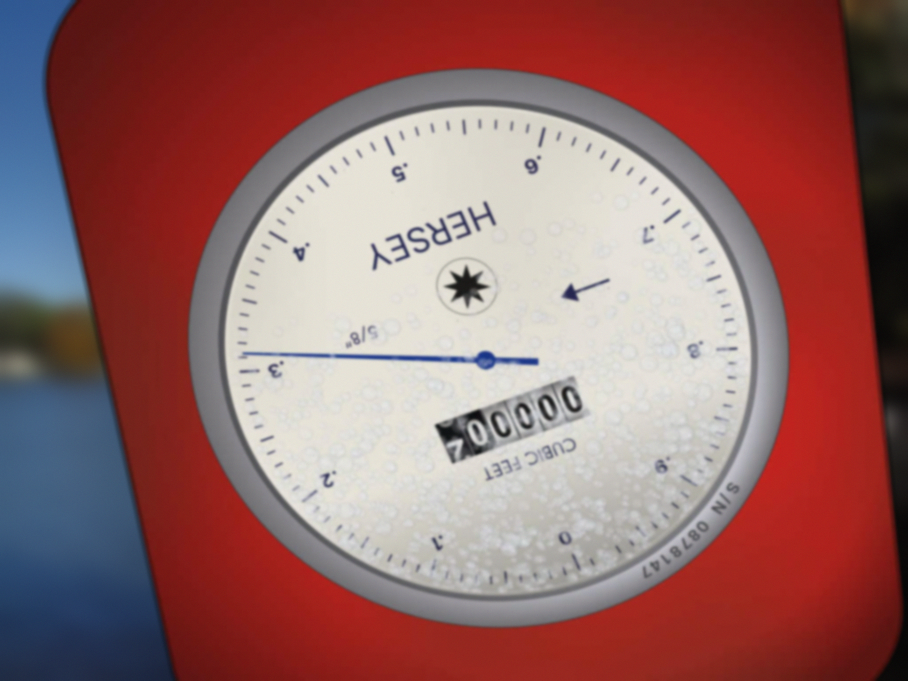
2.31
